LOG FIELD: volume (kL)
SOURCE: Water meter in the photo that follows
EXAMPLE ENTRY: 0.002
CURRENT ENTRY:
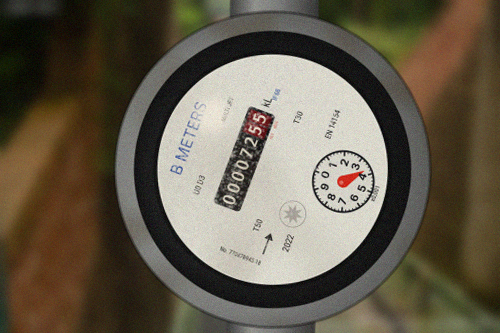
72.553
